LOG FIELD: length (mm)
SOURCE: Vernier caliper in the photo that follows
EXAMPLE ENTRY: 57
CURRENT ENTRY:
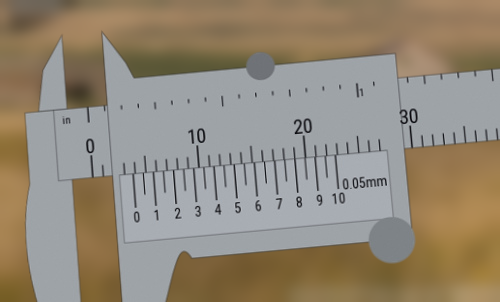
3.8
